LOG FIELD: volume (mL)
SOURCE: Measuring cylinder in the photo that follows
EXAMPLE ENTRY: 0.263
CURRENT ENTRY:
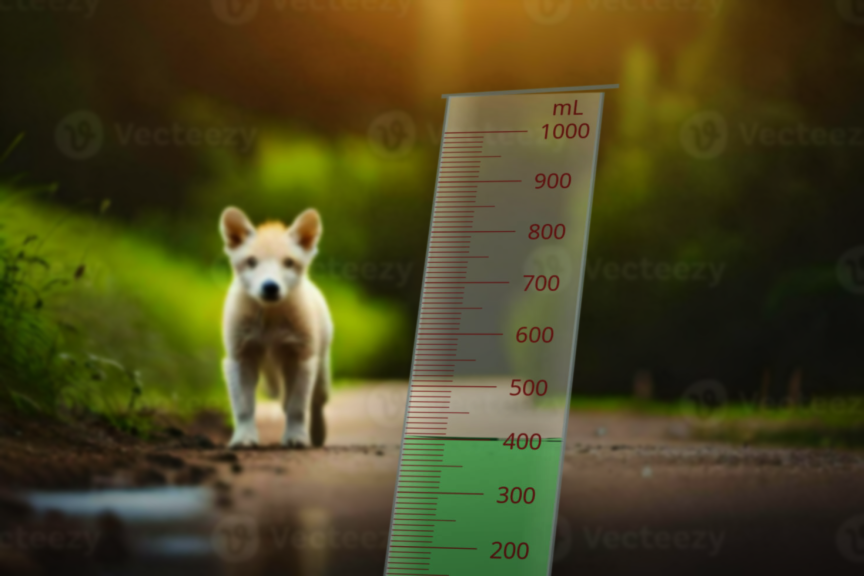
400
